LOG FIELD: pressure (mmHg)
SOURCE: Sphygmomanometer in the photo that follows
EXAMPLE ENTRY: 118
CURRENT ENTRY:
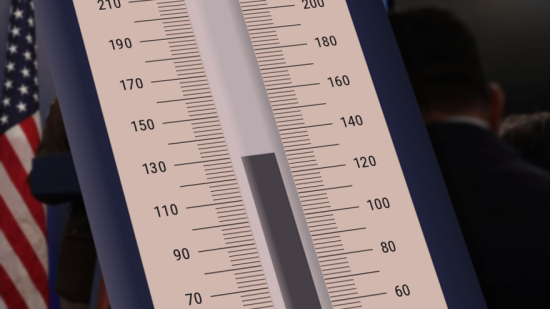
130
